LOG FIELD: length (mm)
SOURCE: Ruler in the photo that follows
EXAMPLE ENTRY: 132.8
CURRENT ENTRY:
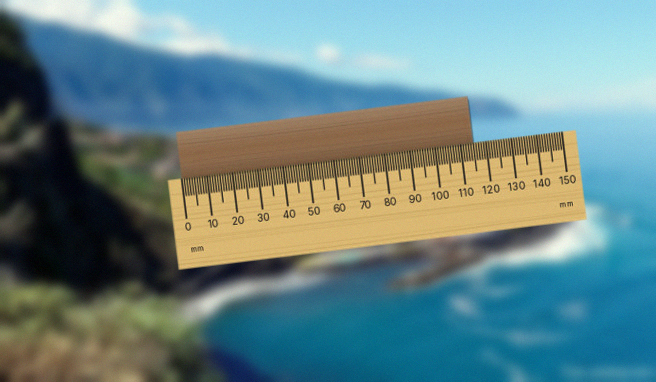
115
